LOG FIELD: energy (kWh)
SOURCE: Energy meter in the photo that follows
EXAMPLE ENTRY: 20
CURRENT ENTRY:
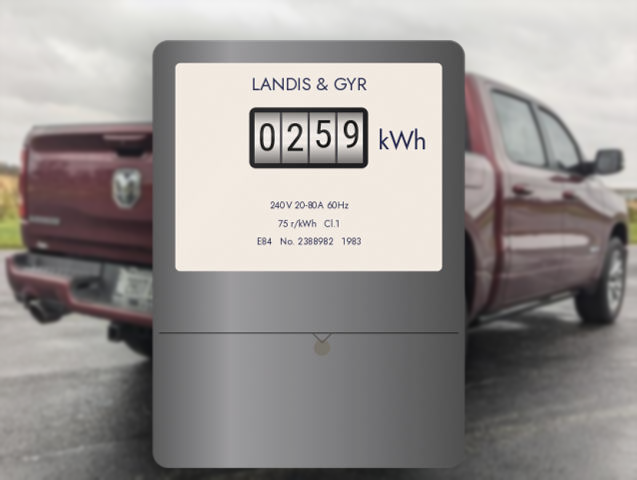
259
